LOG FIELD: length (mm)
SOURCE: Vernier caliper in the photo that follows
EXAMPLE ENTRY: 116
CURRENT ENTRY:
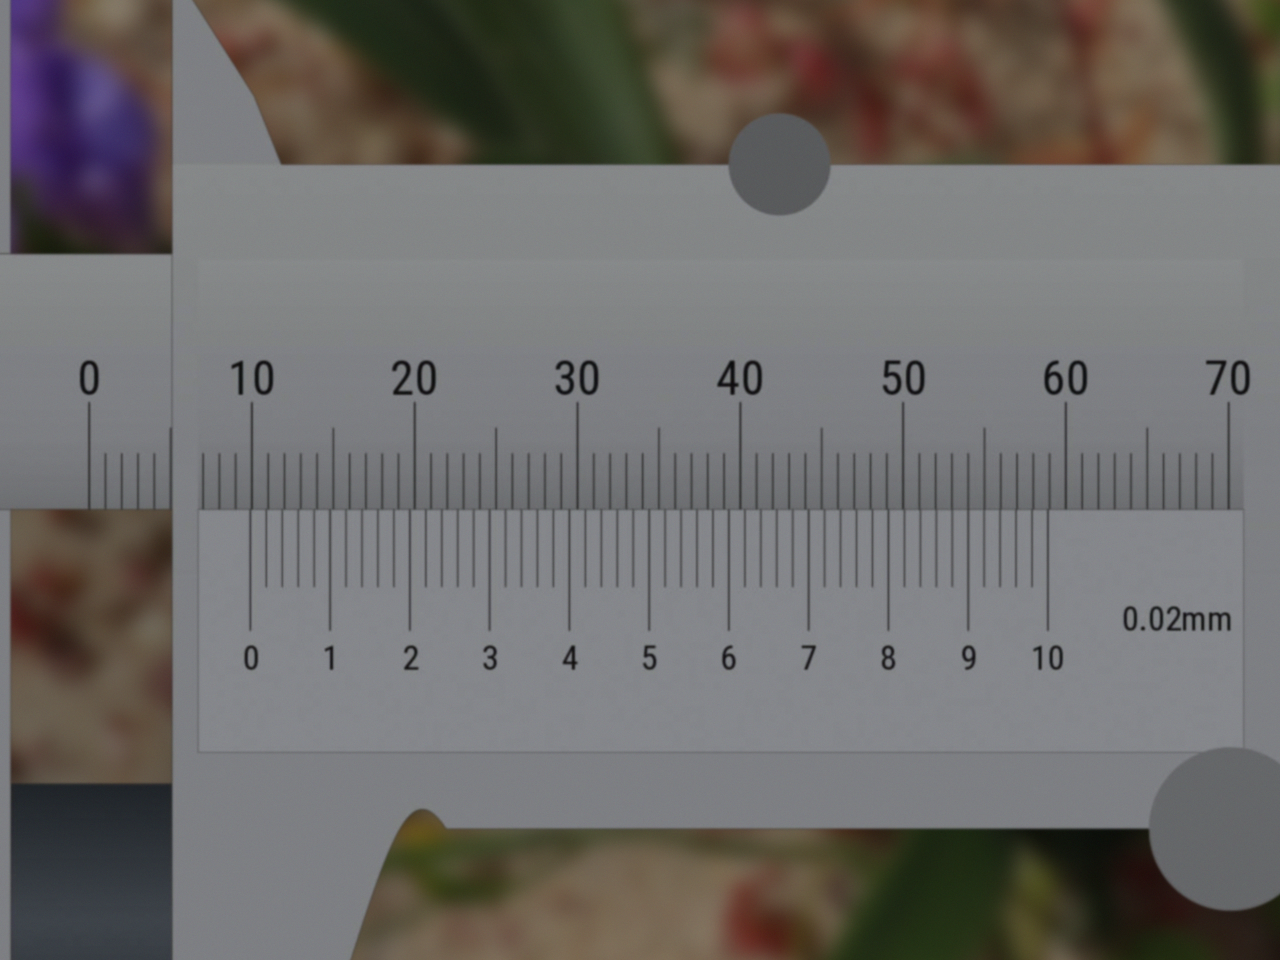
9.9
